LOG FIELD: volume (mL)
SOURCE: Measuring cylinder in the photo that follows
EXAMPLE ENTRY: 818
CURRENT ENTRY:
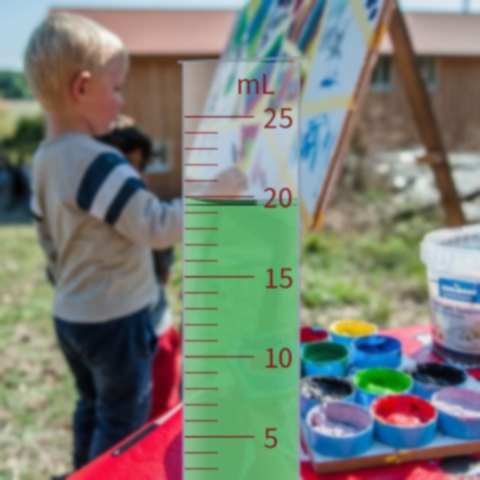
19.5
